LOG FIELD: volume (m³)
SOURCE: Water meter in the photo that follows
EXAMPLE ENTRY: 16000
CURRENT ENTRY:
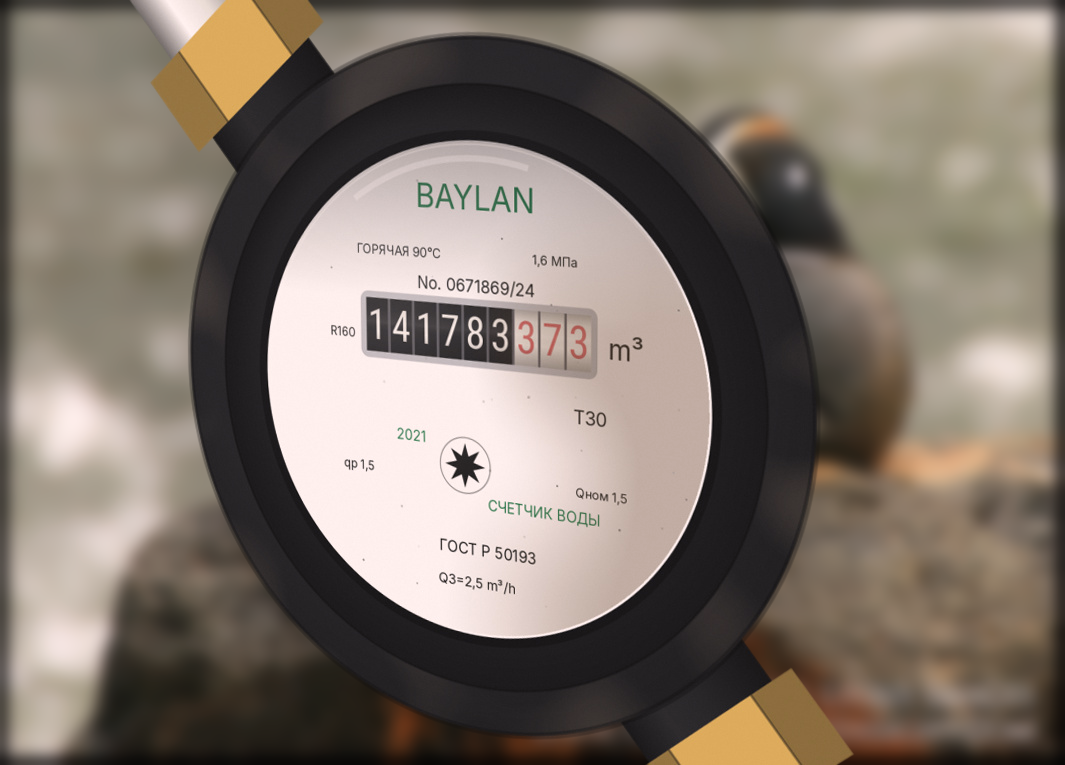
141783.373
